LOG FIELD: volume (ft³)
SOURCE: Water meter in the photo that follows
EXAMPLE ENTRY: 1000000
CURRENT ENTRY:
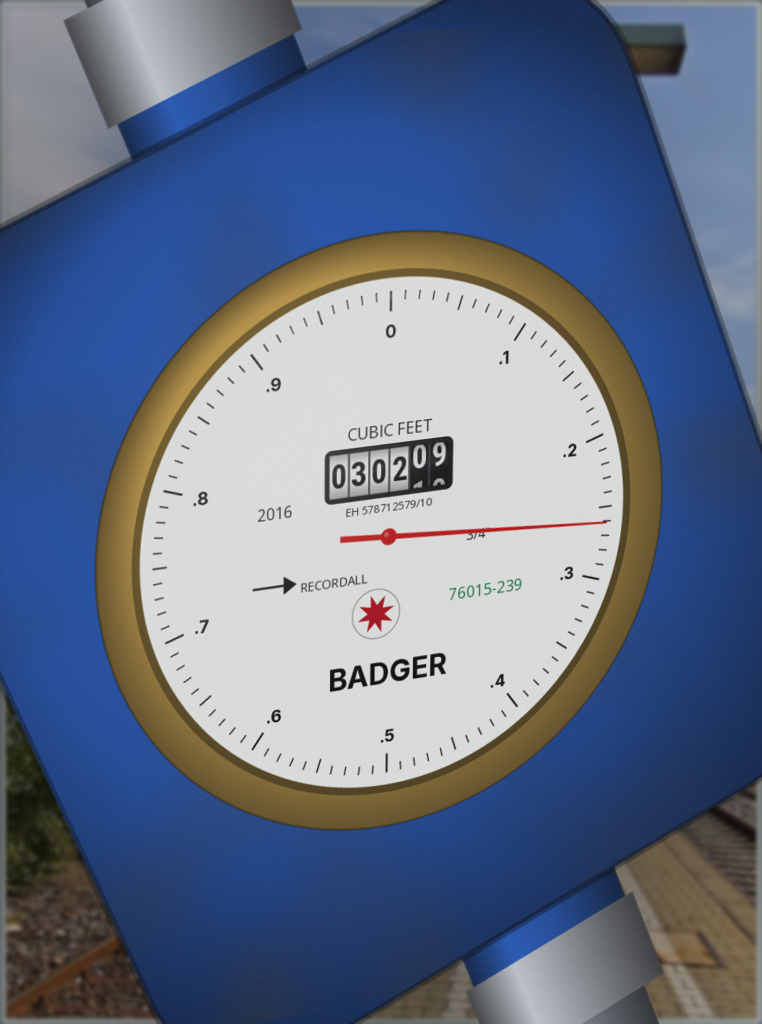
30209.26
